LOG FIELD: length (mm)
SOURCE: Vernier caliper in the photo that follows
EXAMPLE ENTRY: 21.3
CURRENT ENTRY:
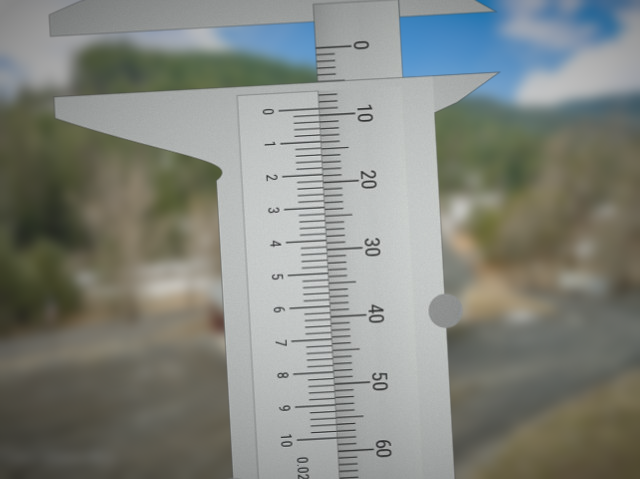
9.0
